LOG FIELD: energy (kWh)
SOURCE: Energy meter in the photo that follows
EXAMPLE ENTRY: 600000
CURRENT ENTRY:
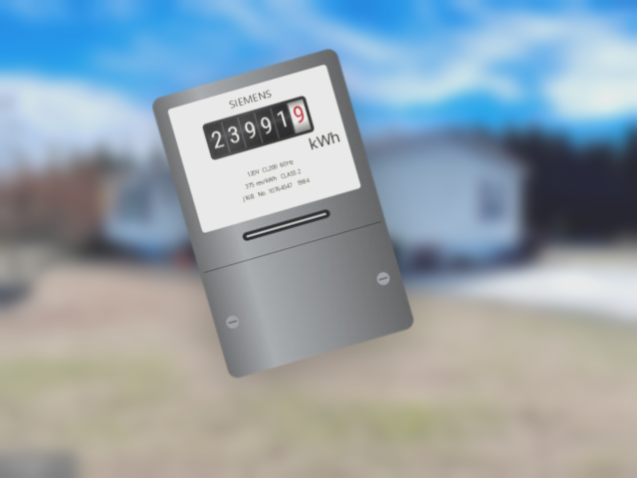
23991.9
